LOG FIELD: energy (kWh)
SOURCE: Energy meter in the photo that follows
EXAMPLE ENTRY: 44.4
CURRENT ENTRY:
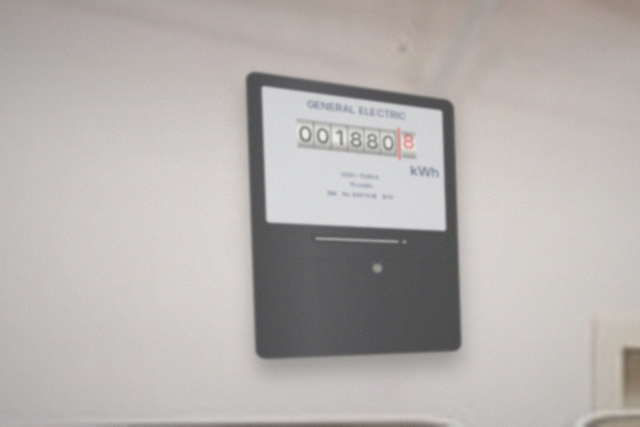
1880.8
